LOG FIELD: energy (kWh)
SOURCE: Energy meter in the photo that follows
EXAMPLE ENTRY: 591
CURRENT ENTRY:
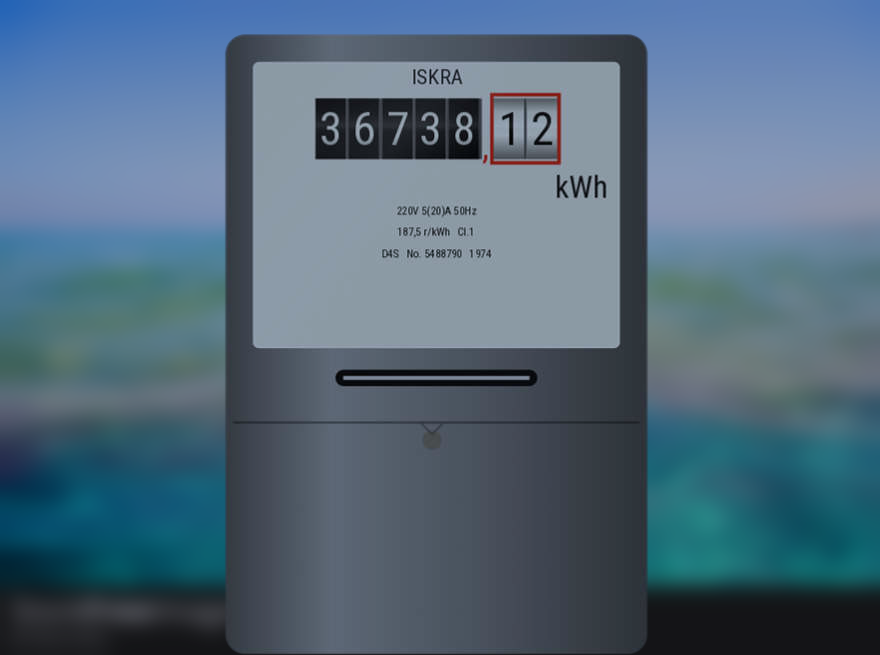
36738.12
